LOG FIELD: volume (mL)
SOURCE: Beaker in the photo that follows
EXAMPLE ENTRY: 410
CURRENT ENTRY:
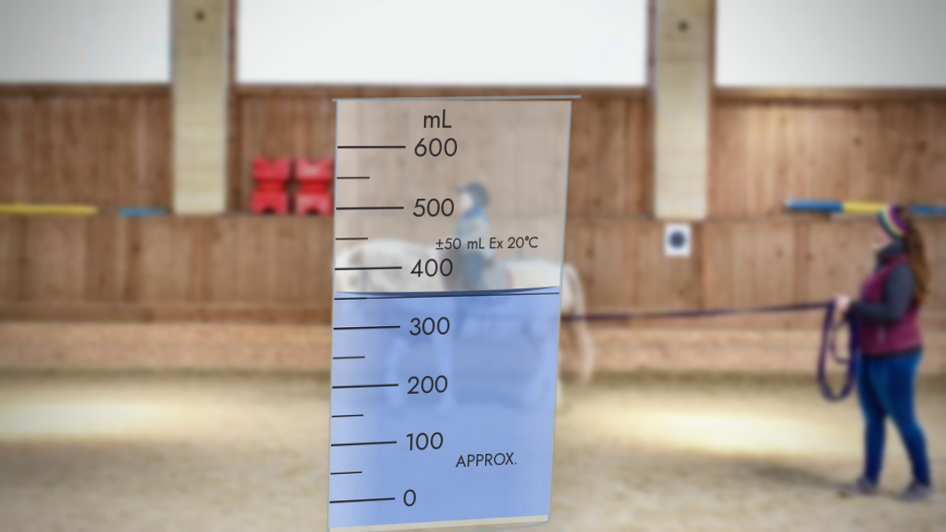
350
